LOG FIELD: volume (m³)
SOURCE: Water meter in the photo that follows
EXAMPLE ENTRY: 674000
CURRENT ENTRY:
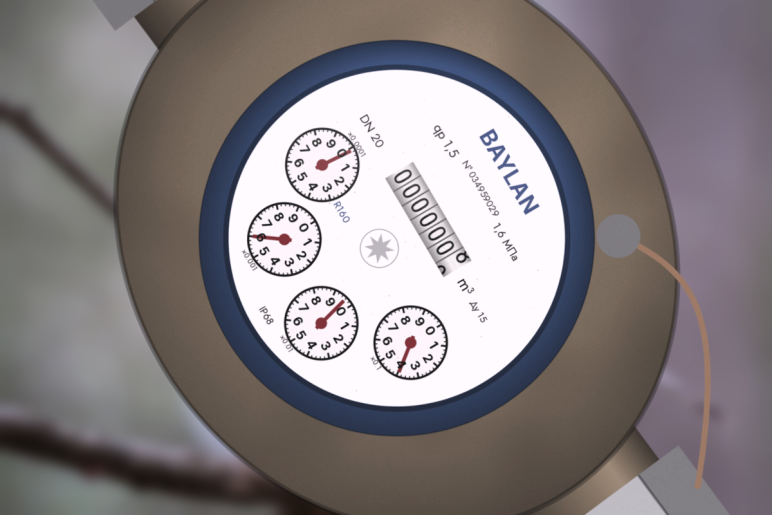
8.3960
